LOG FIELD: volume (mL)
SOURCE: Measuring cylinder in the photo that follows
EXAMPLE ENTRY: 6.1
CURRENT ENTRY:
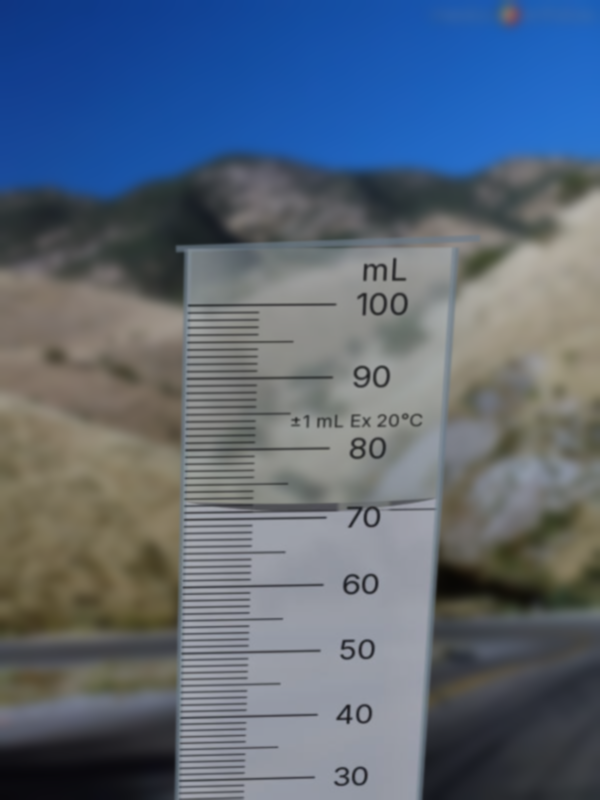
71
